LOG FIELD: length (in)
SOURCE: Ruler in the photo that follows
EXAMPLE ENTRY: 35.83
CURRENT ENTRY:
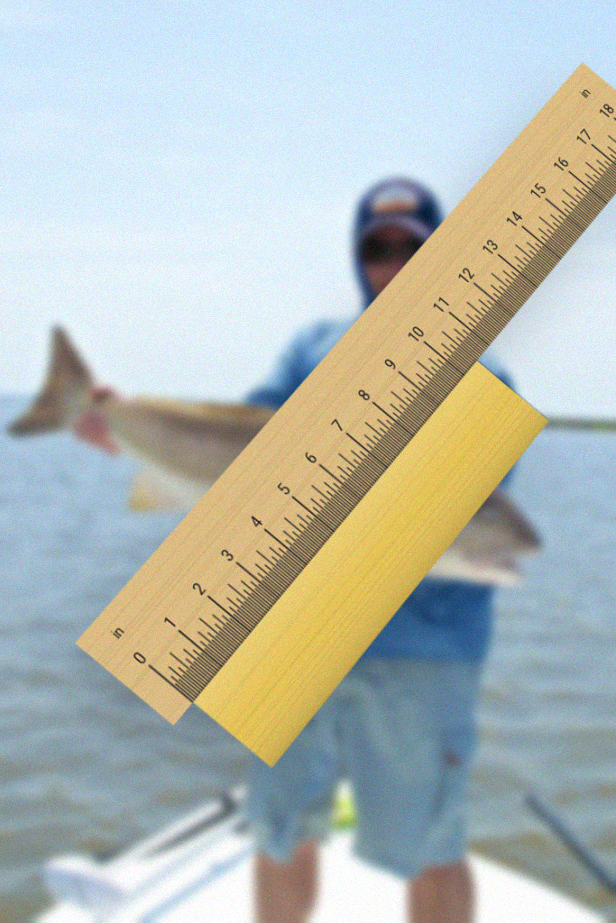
10.5
